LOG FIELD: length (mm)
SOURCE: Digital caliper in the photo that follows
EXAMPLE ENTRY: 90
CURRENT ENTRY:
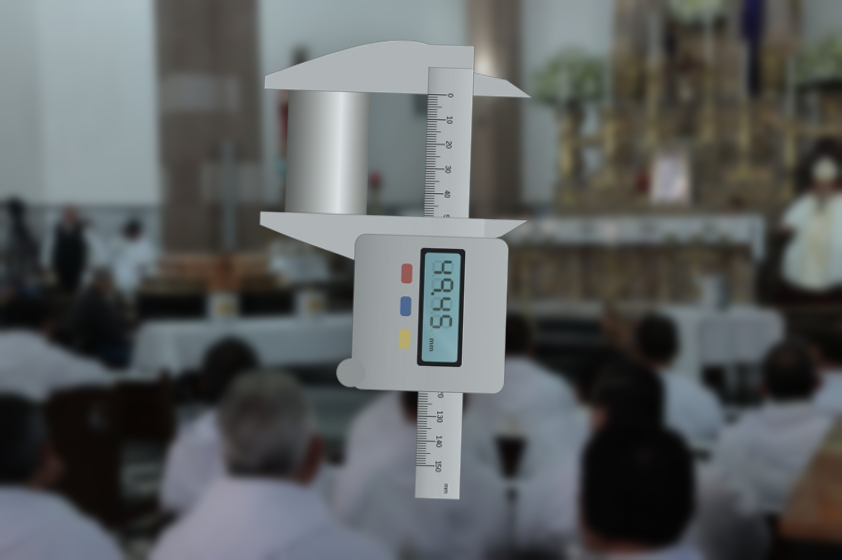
49.45
